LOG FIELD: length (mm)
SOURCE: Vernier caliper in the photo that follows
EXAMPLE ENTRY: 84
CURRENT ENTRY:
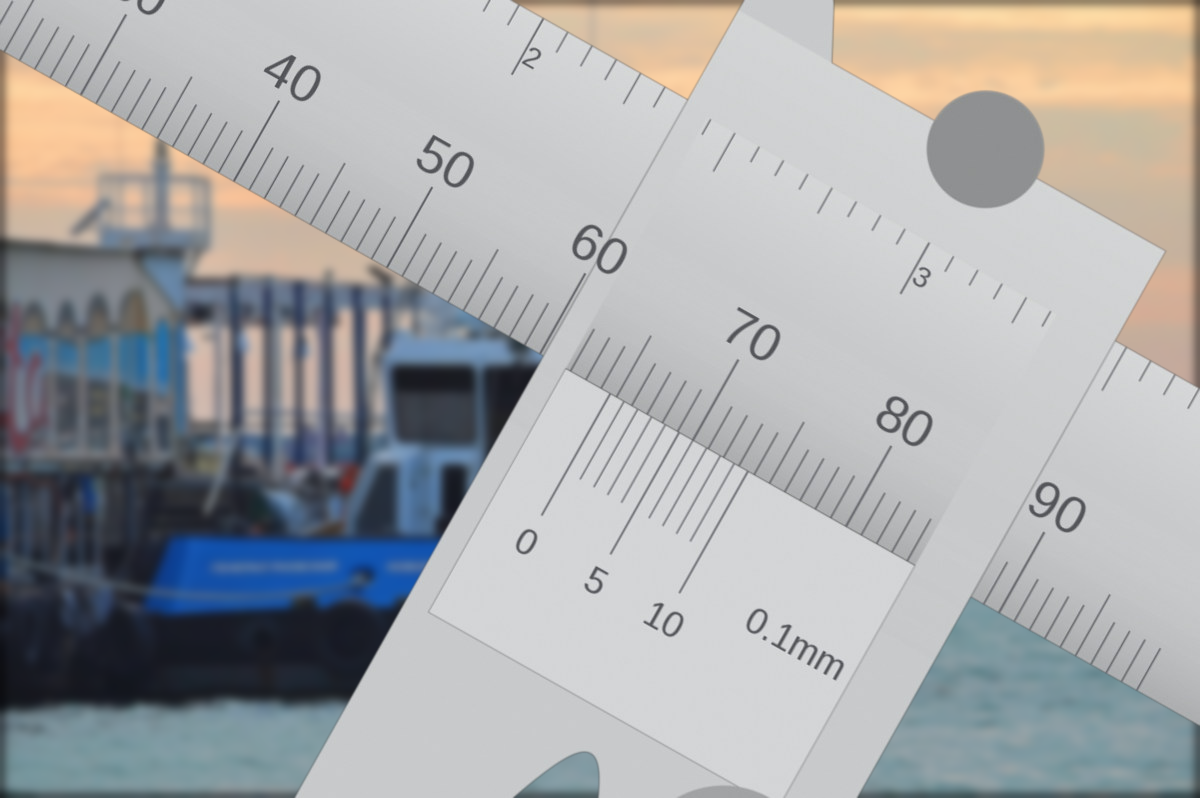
64.6
